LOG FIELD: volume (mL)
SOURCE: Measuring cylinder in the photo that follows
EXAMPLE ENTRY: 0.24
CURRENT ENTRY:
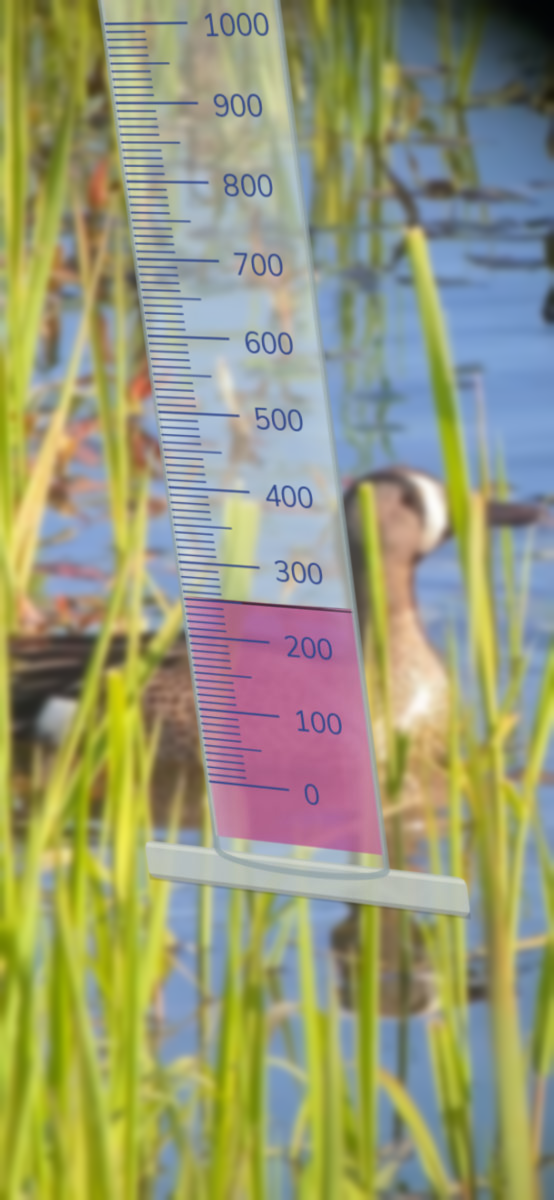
250
